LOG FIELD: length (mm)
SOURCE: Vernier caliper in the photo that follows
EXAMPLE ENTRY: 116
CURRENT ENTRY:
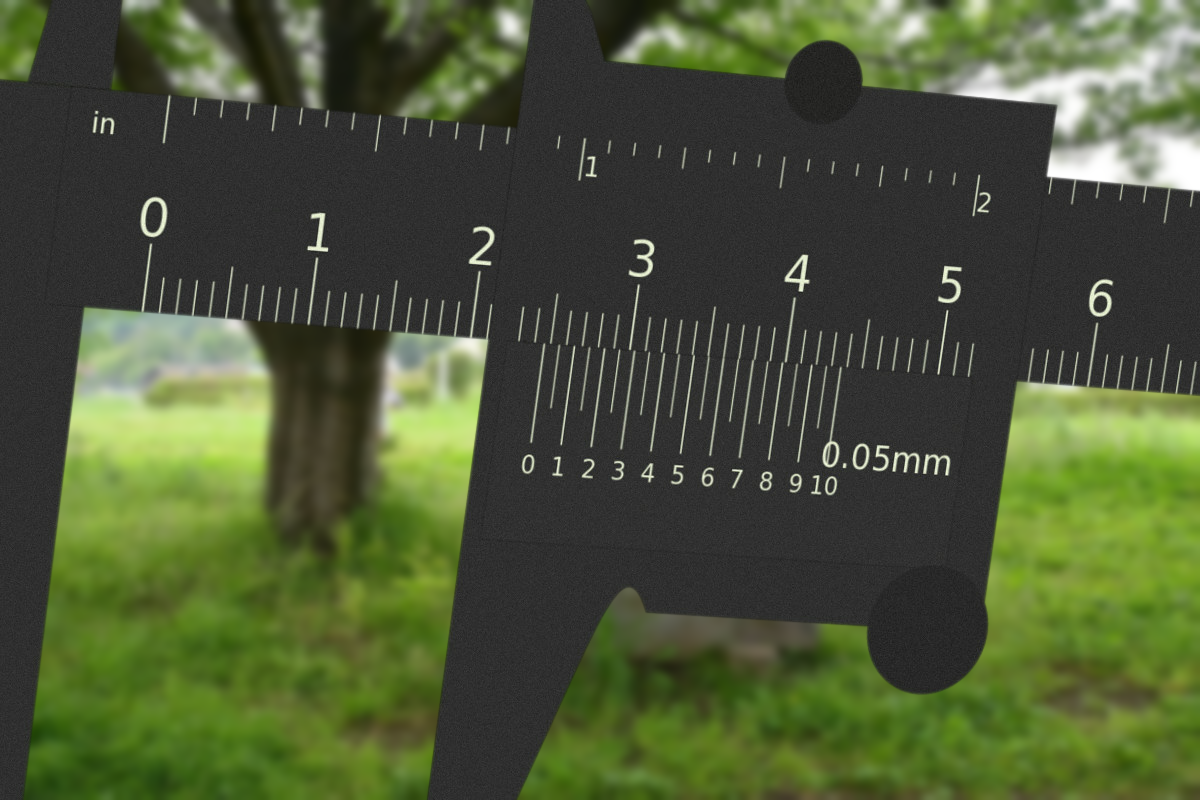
24.6
